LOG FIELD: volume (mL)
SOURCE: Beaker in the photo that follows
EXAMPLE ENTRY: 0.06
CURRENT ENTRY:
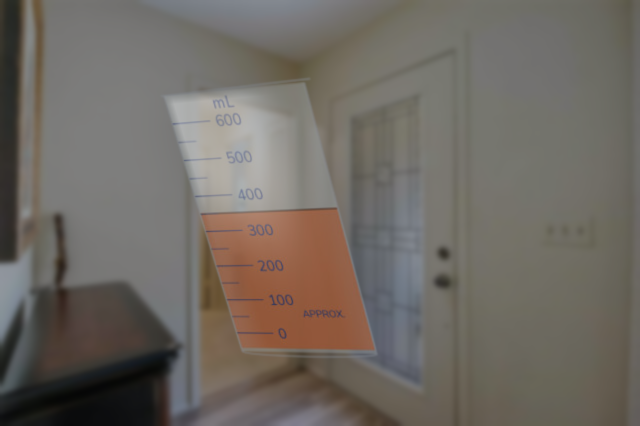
350
